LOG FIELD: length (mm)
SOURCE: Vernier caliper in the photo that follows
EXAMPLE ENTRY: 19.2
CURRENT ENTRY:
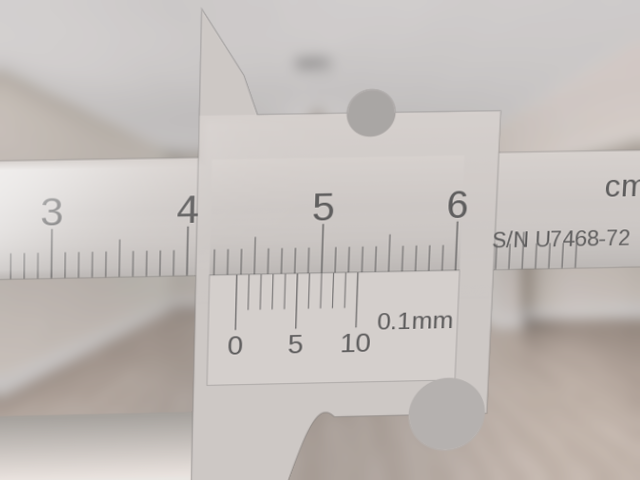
43.7
